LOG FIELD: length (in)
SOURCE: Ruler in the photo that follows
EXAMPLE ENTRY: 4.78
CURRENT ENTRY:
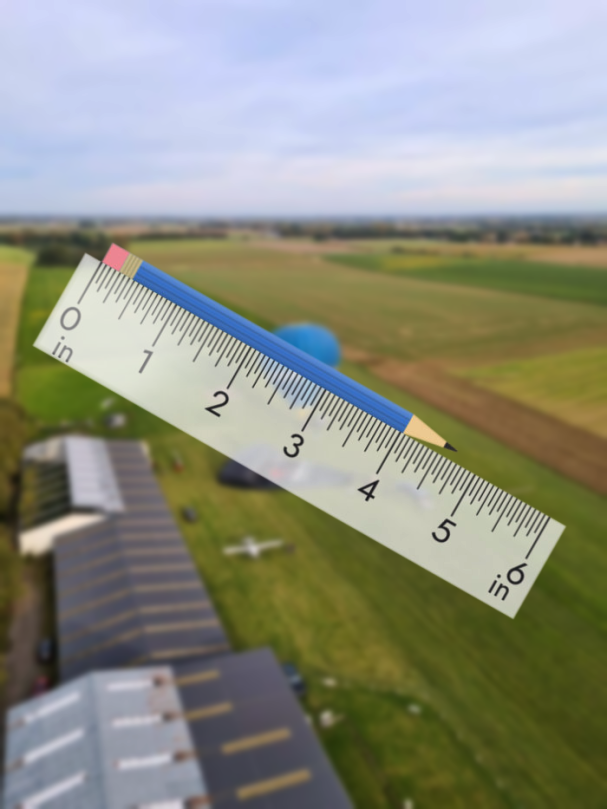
4.6875
